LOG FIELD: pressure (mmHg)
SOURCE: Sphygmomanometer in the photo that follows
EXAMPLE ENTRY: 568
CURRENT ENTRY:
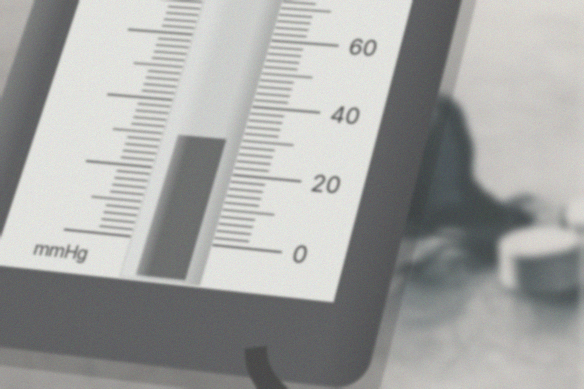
30
